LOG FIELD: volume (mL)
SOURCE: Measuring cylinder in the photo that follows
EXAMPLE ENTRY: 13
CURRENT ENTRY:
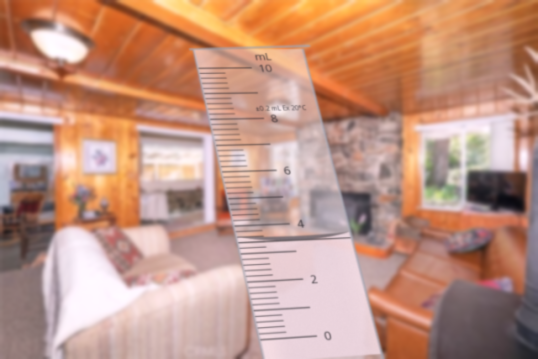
3.4
